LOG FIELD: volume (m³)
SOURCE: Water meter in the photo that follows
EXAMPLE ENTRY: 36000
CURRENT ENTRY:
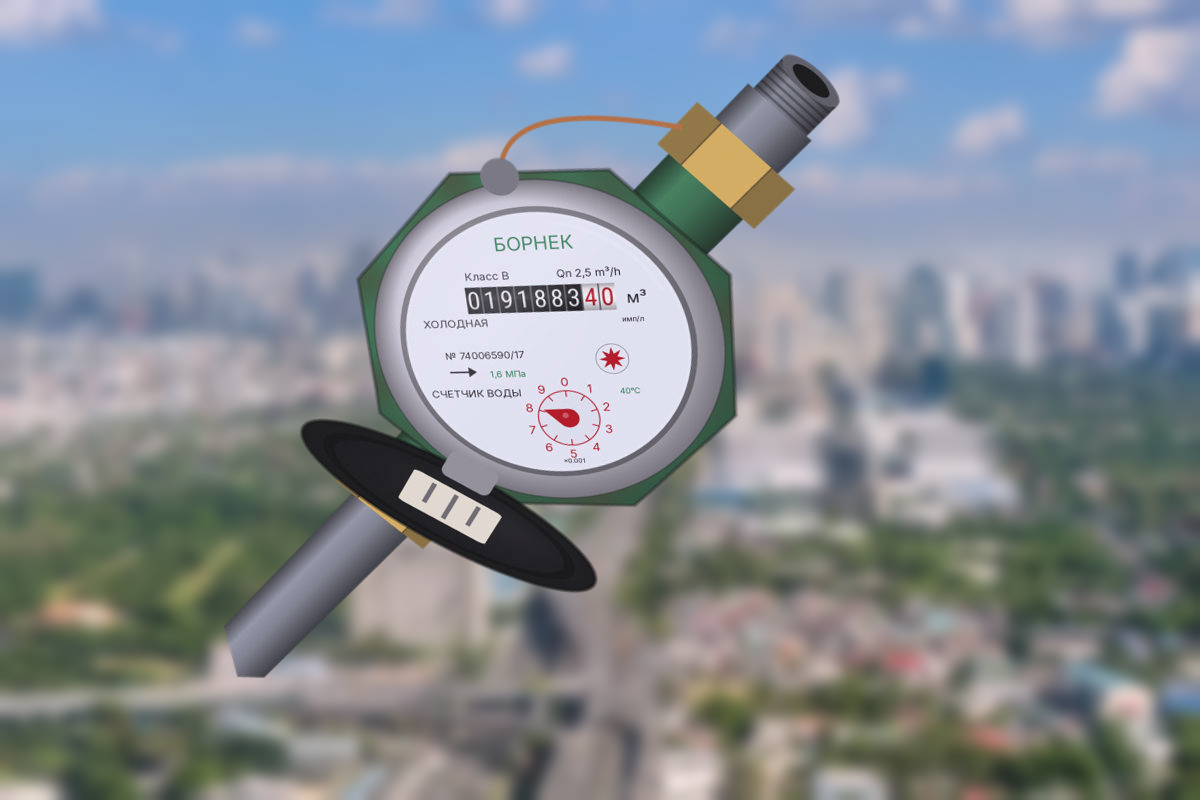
191883.408
